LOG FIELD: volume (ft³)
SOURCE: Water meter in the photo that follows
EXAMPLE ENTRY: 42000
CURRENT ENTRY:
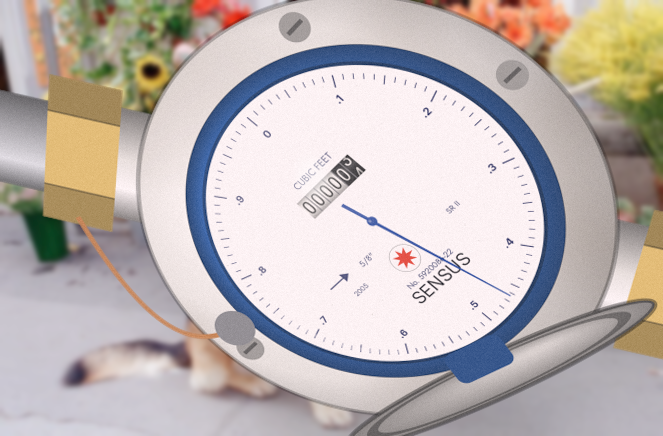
3.46
